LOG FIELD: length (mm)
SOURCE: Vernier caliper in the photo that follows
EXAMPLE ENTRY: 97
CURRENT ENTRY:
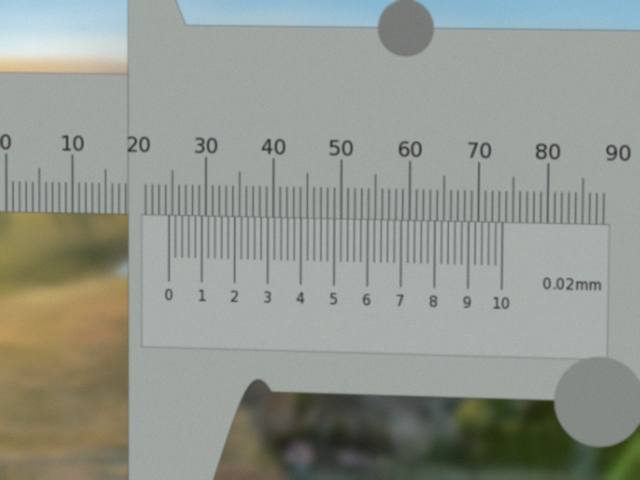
24.5
